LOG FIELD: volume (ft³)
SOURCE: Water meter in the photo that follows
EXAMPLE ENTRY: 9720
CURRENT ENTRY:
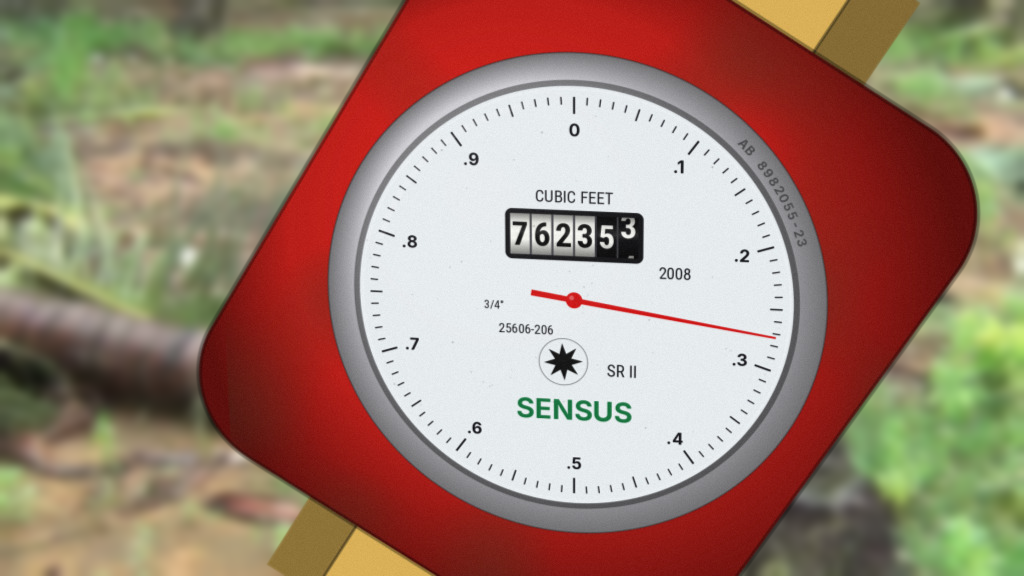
762353.27
